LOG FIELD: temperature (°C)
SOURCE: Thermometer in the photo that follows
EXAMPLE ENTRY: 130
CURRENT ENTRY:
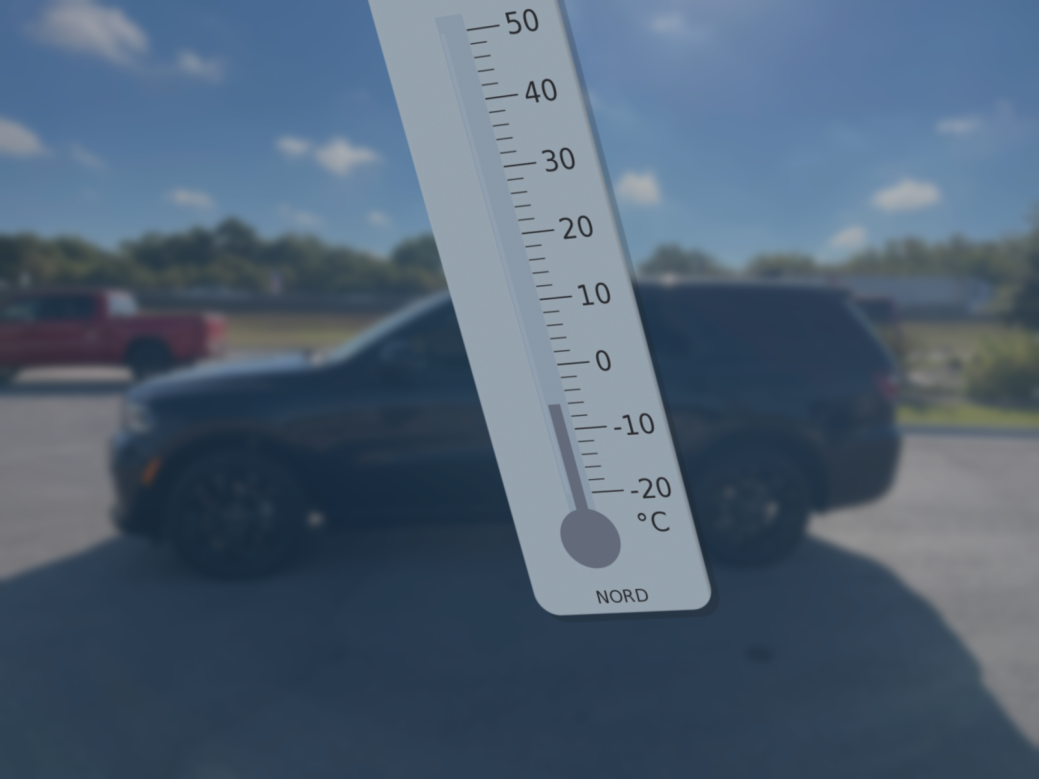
-6
